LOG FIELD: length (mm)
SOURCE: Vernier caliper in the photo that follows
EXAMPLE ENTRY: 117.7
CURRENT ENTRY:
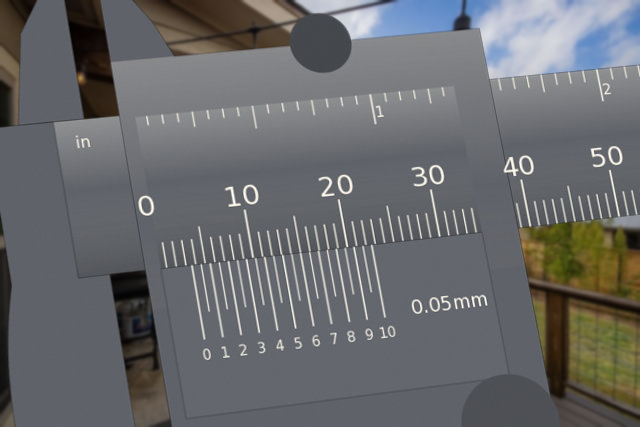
3.6
